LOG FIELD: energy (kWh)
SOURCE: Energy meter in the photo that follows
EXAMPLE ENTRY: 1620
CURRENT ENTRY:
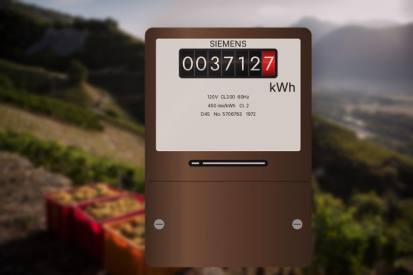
3712.7
